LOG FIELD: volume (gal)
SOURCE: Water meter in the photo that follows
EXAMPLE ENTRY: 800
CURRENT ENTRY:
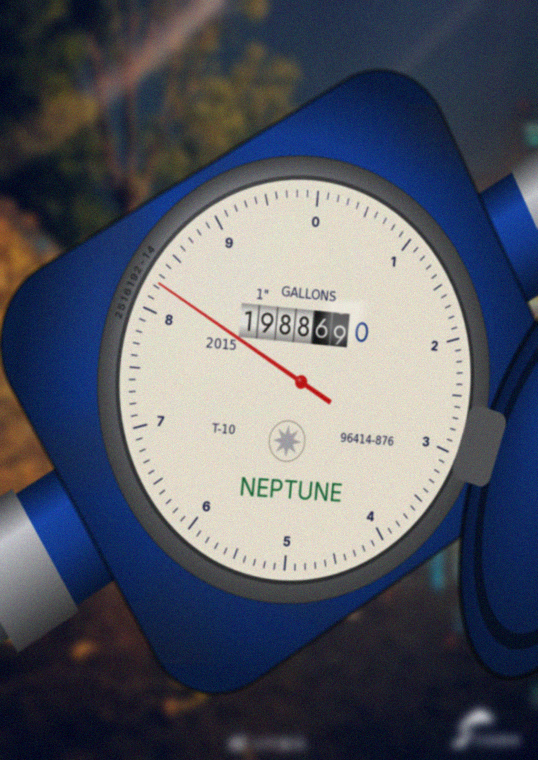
1988688.2
